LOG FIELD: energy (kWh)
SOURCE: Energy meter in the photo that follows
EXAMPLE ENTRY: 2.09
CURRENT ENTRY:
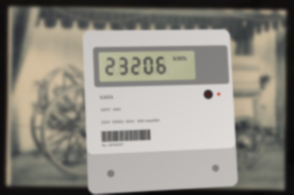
23206
